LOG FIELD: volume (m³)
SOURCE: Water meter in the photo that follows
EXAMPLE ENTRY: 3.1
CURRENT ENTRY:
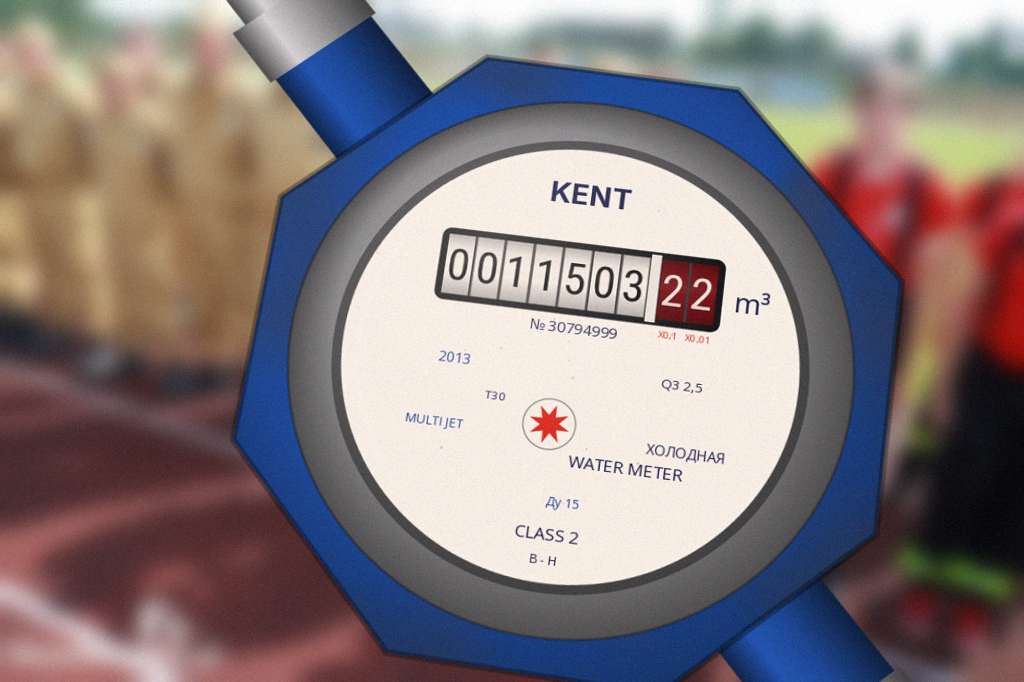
11503.22
